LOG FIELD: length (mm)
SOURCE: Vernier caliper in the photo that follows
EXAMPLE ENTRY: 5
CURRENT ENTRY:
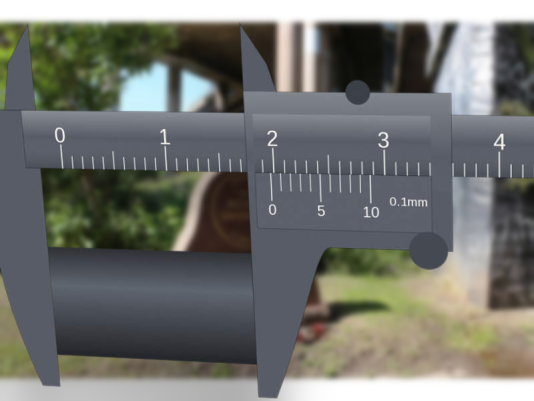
19.7
